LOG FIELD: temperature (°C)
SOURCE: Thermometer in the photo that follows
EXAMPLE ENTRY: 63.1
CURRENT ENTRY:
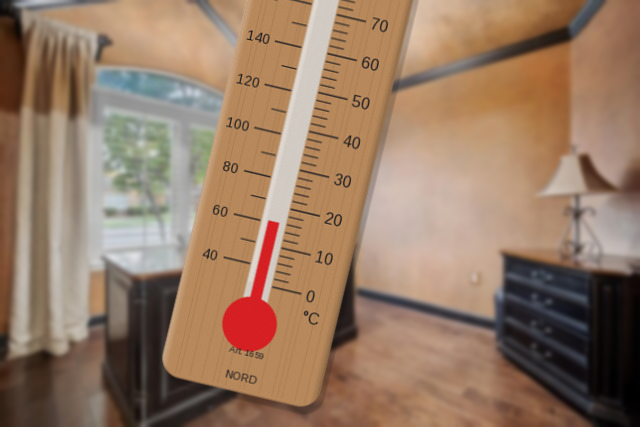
16
